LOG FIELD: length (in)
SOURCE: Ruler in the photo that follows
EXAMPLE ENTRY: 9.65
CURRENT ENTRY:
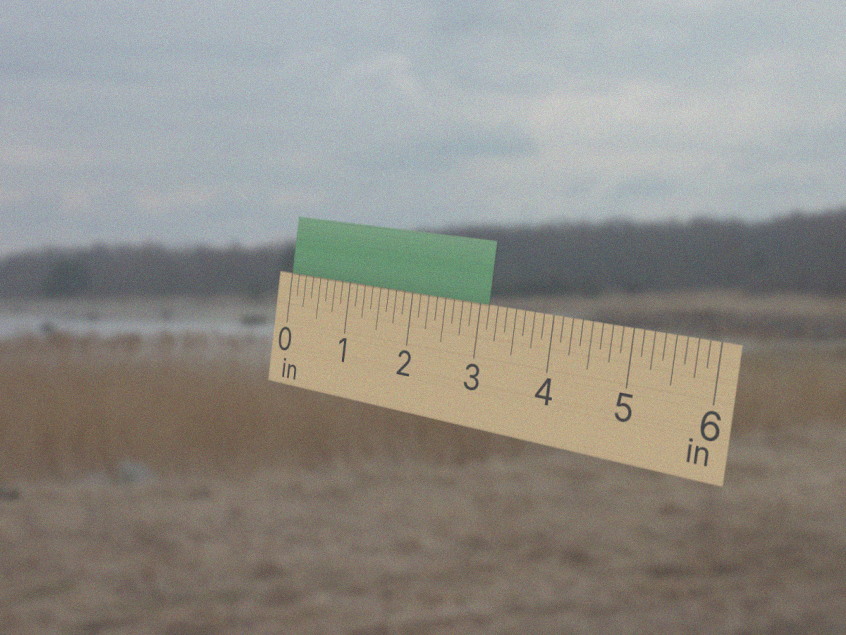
3.125
